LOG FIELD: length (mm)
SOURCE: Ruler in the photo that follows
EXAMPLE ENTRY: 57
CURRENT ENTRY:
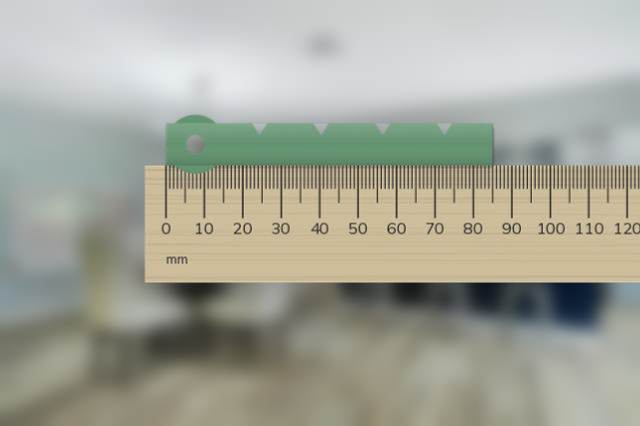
85
